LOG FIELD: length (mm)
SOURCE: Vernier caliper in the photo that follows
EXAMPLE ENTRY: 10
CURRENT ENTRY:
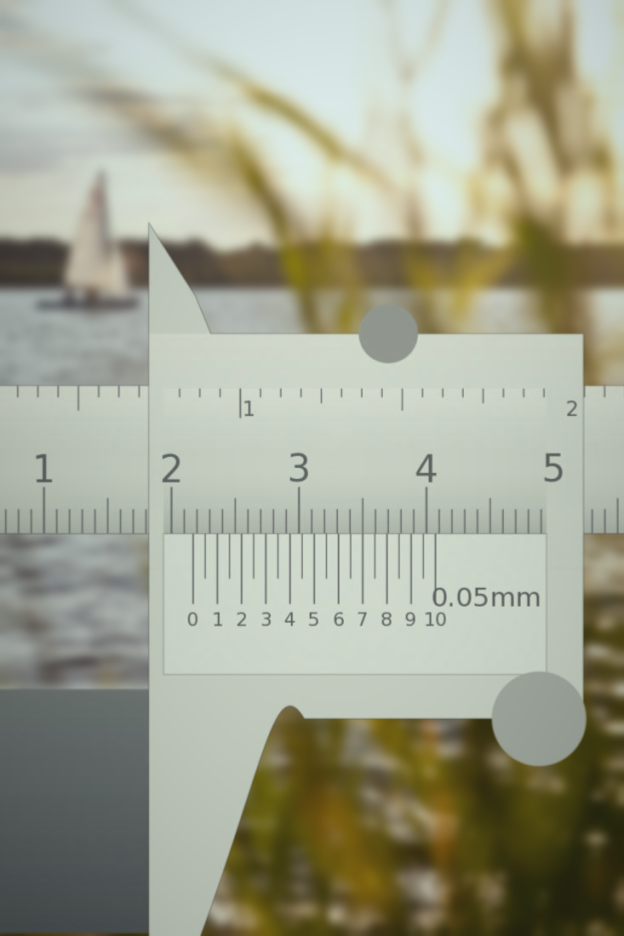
21.7
